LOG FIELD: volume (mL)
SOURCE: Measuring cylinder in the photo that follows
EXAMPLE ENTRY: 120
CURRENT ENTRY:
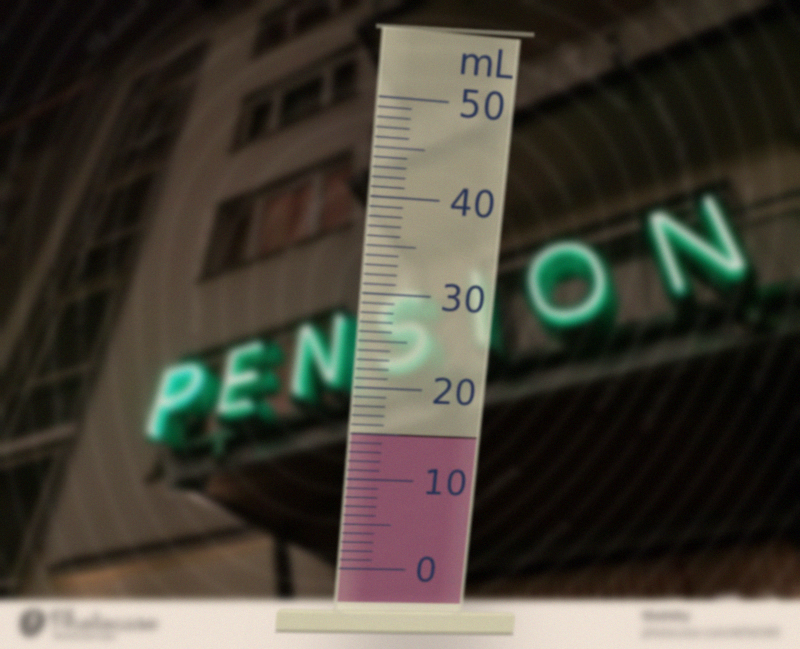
15
